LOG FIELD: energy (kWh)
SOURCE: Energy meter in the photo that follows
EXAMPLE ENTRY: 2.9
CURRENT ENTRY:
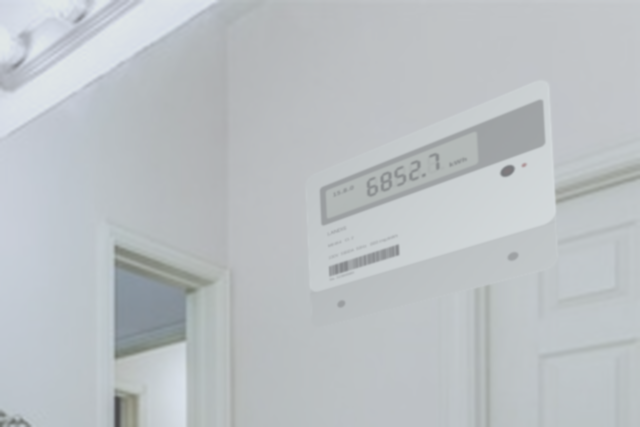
6852.7
